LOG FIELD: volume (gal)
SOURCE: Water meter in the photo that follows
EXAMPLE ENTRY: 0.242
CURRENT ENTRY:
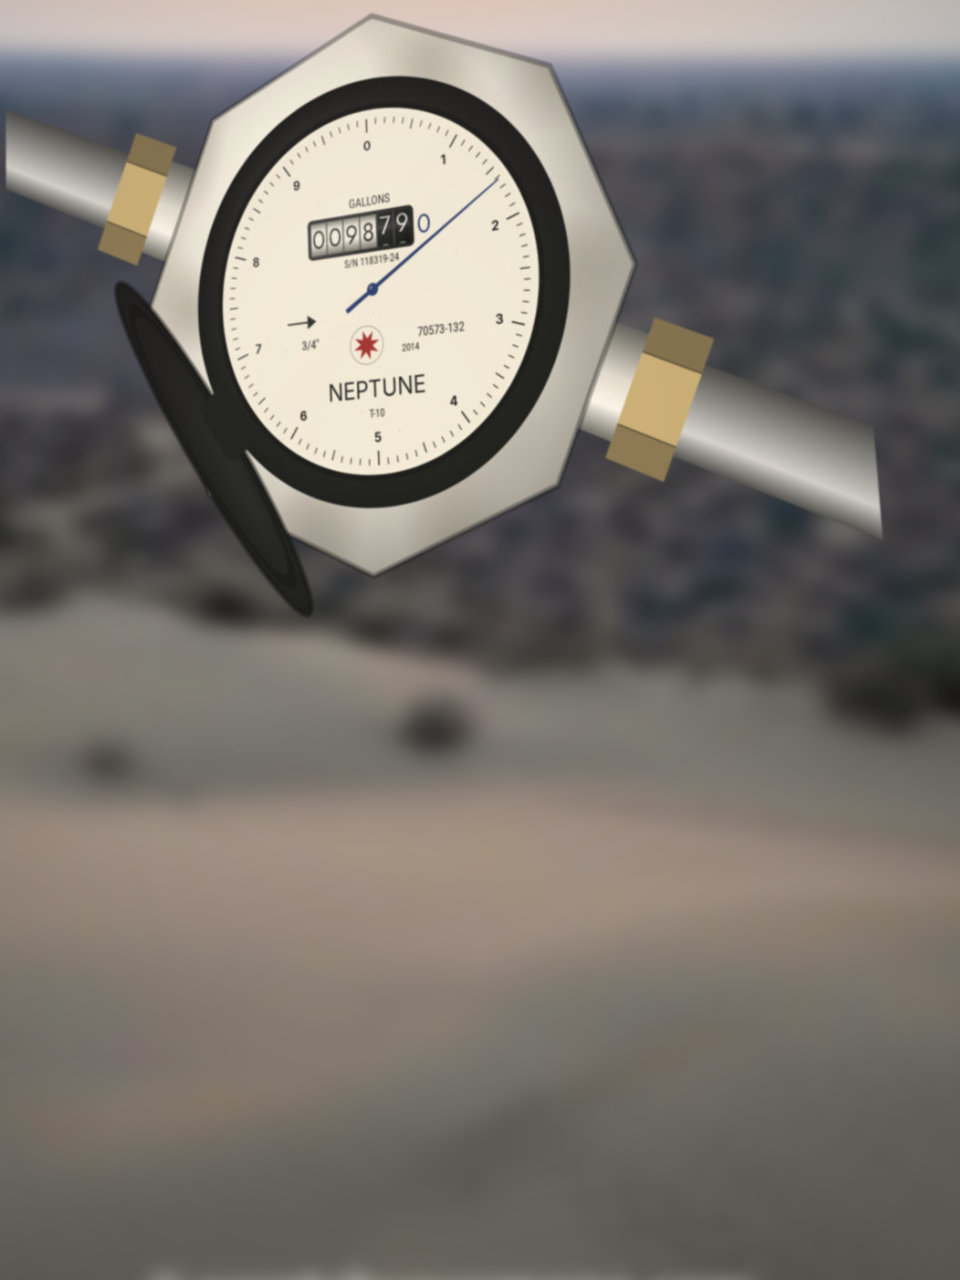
98791.6
